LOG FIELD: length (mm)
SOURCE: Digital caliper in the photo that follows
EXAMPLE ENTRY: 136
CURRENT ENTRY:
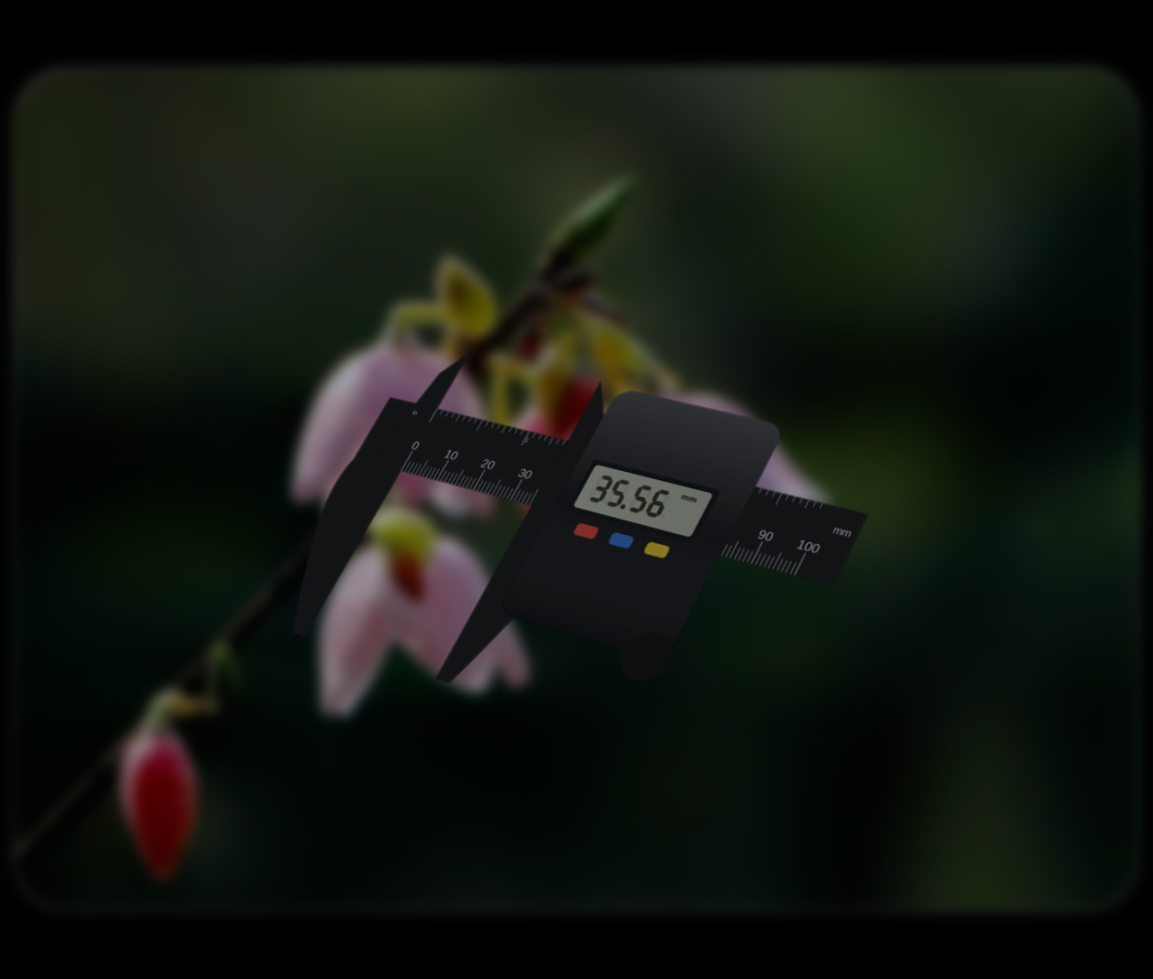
35.56
